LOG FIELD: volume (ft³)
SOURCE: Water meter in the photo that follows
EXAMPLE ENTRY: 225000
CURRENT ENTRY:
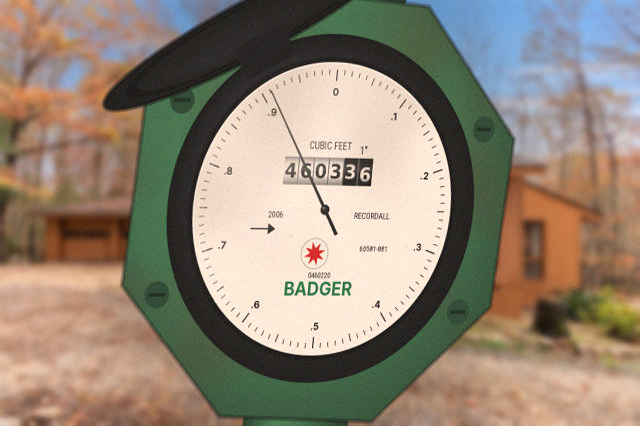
460335.91
